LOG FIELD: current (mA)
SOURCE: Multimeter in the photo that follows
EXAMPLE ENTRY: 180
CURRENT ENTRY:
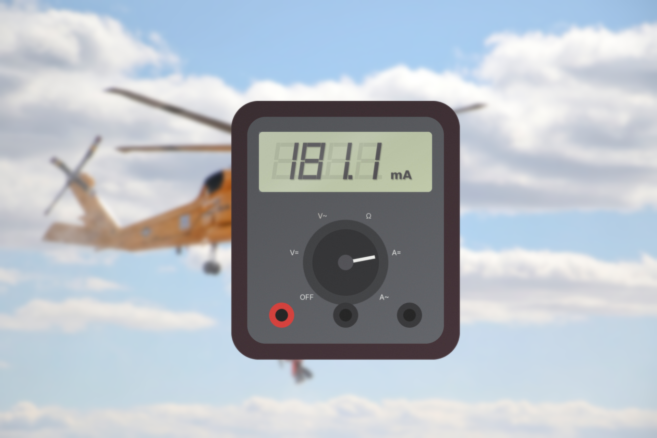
181.1
